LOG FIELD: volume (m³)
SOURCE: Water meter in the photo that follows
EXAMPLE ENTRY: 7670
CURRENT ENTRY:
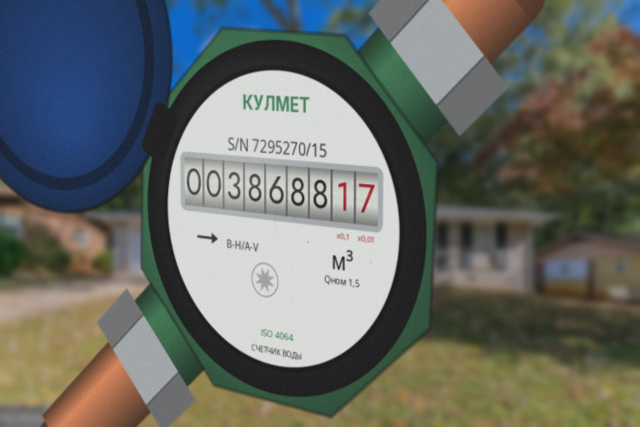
38688.17
